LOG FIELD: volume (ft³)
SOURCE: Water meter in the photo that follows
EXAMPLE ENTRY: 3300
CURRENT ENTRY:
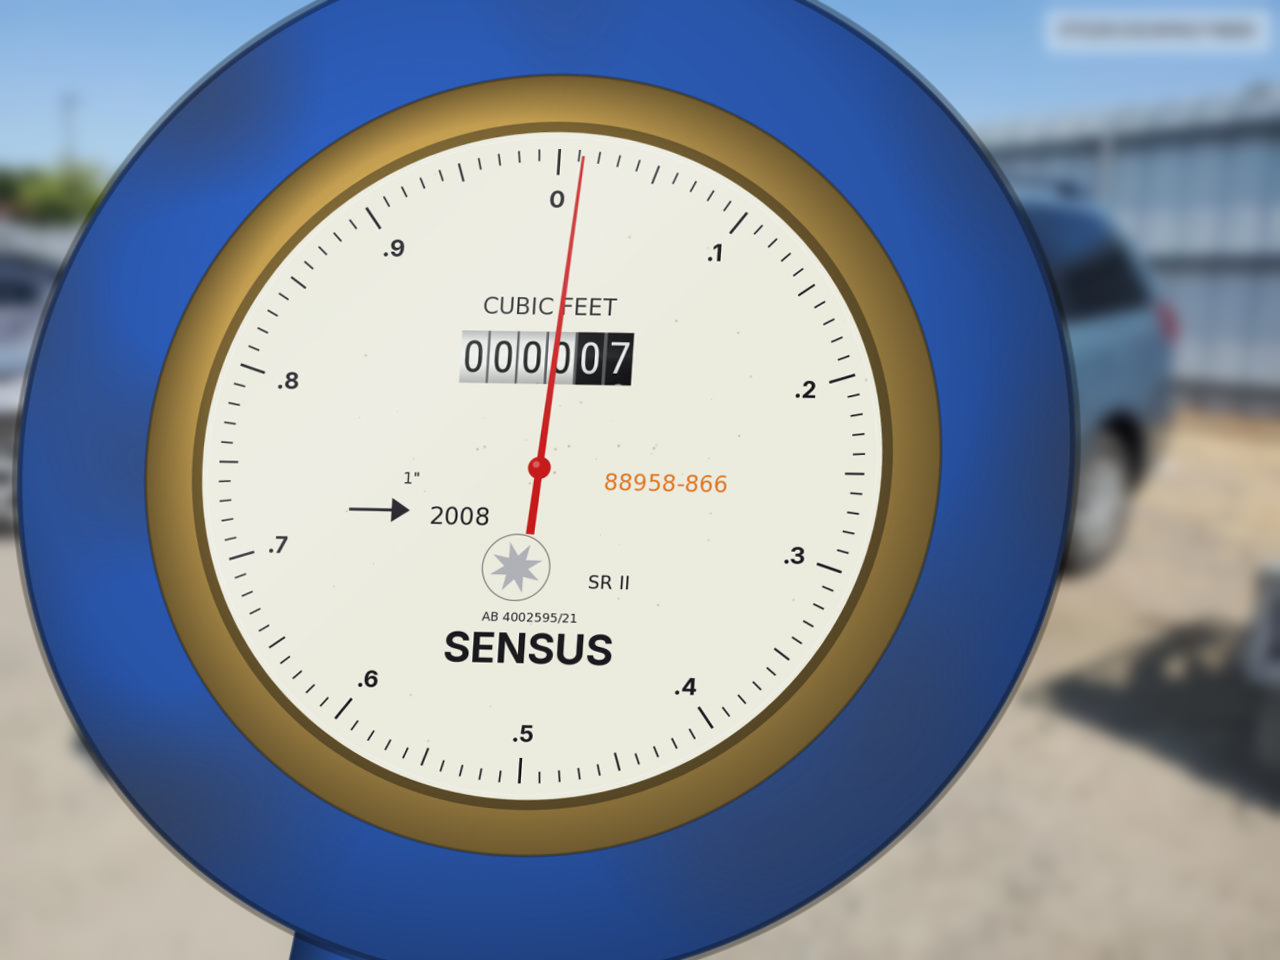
7.01
